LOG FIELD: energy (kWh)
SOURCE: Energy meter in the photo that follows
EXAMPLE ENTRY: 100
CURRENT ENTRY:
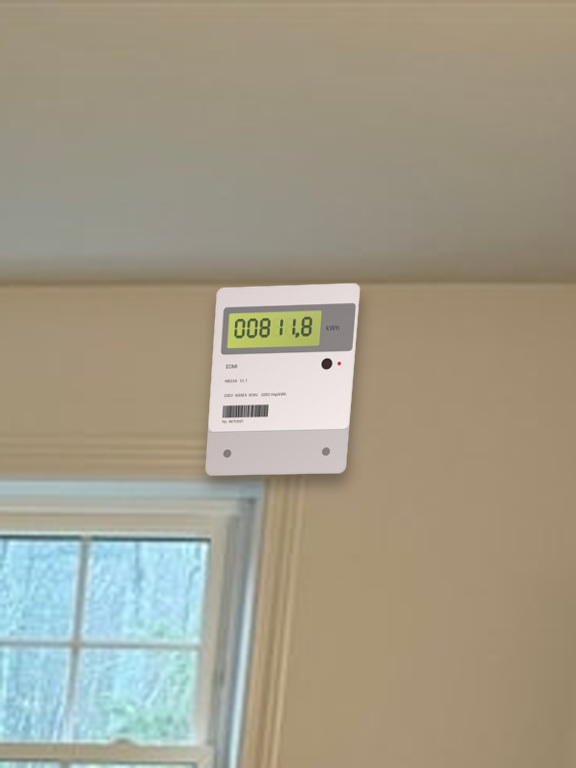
811.8
